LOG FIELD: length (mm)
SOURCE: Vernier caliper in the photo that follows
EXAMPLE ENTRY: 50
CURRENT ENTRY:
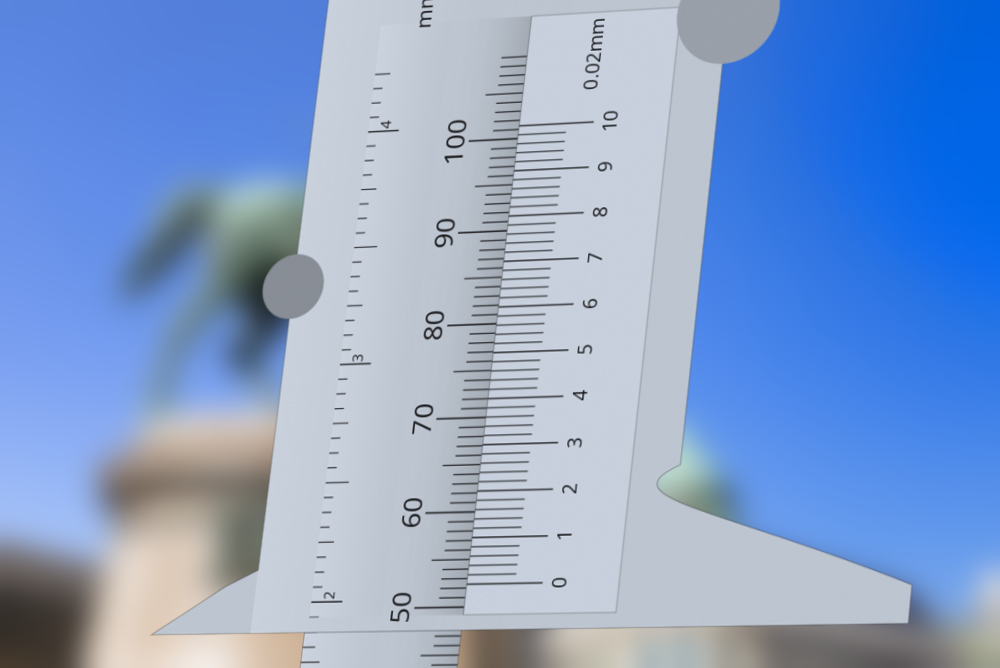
52.4
